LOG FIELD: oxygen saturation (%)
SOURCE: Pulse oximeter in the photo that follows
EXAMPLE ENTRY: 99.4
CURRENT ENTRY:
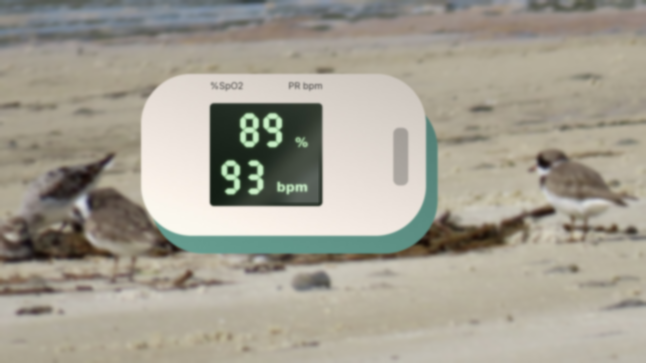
89
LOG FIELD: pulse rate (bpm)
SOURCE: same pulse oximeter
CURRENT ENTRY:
93
